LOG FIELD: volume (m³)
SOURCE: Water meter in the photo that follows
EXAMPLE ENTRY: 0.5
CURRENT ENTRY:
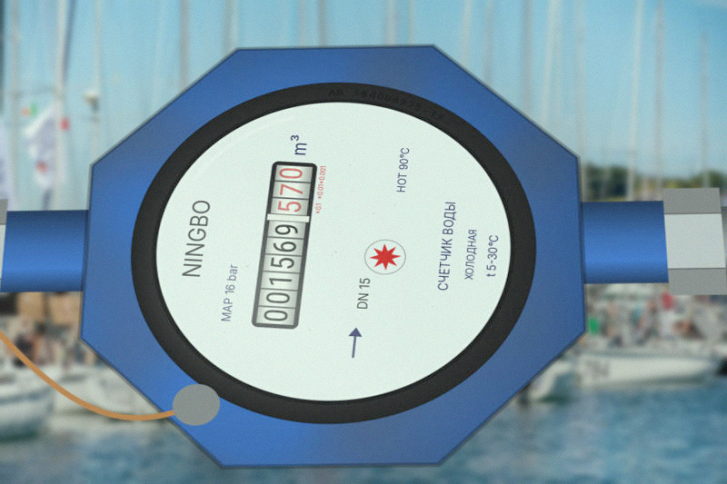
1569.570
